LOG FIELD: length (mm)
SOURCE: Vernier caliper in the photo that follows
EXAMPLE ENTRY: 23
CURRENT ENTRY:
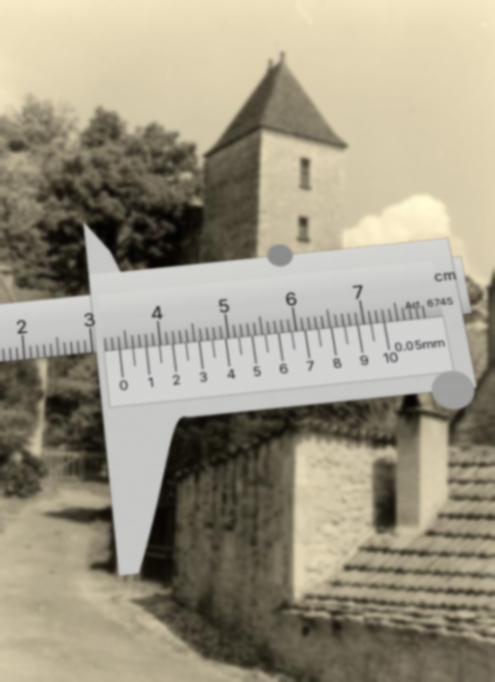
34.0
